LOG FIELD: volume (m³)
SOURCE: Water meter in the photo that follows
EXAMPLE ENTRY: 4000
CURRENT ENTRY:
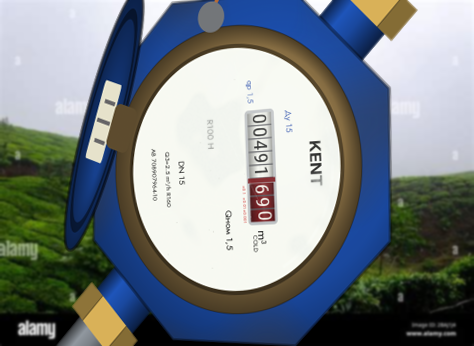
491.690
